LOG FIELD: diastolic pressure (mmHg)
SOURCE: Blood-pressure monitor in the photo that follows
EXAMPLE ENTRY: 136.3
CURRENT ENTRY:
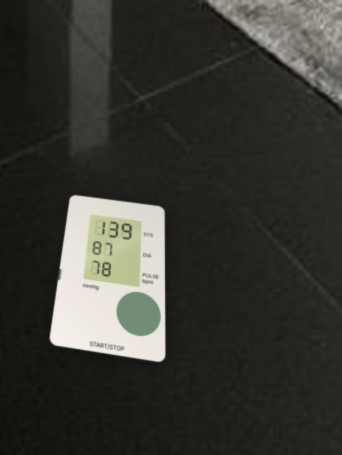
87
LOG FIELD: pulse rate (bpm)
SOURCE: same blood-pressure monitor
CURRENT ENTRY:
78
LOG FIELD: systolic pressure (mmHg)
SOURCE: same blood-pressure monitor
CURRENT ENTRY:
139
